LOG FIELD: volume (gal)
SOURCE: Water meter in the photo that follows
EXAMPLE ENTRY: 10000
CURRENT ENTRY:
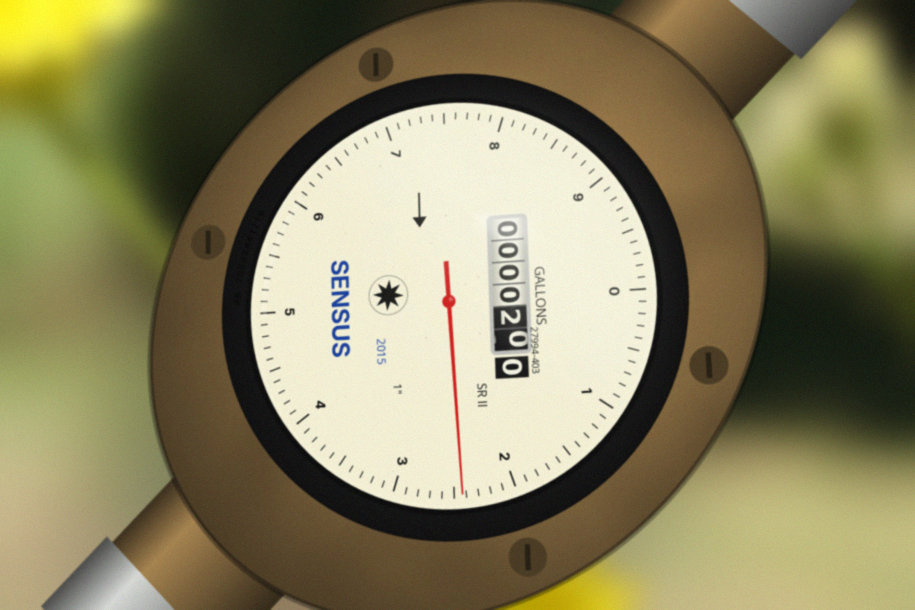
202.4
